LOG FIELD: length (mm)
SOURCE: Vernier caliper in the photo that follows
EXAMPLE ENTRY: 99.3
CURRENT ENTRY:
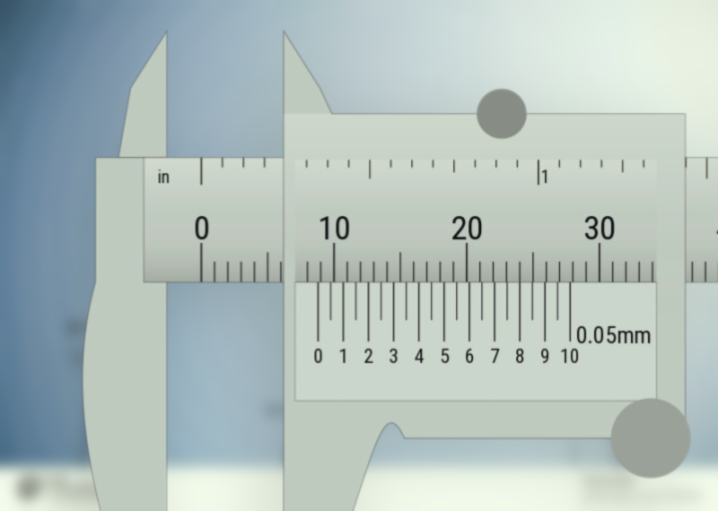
8.8
